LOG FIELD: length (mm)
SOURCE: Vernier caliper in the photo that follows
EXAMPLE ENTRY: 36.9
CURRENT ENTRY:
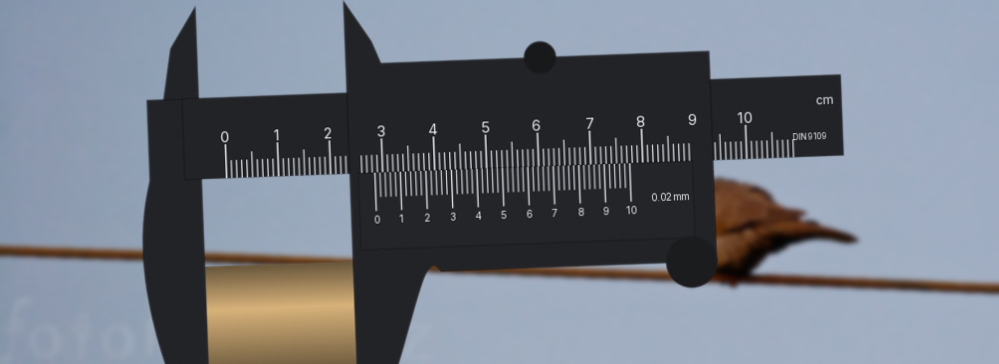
28.5
